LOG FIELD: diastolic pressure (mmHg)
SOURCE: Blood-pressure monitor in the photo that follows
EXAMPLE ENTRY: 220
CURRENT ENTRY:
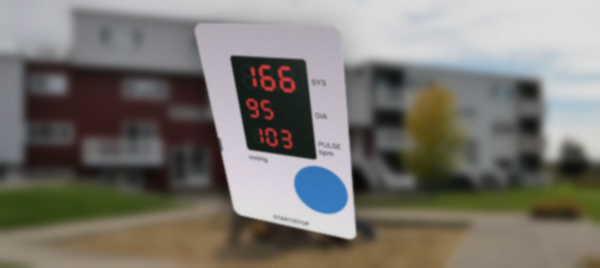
95
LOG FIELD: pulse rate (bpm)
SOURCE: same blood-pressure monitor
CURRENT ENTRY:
103
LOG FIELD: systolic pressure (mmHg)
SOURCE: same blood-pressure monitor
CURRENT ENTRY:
166
